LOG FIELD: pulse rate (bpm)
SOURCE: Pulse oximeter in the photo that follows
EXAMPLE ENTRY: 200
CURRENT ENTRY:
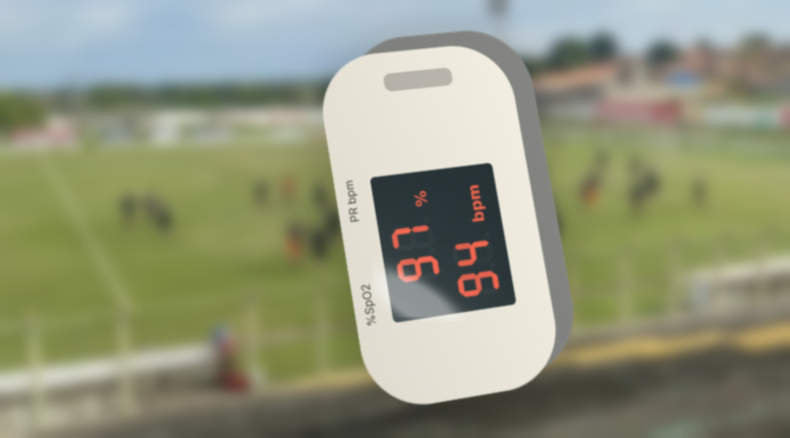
94
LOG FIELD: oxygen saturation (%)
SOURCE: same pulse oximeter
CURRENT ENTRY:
97
